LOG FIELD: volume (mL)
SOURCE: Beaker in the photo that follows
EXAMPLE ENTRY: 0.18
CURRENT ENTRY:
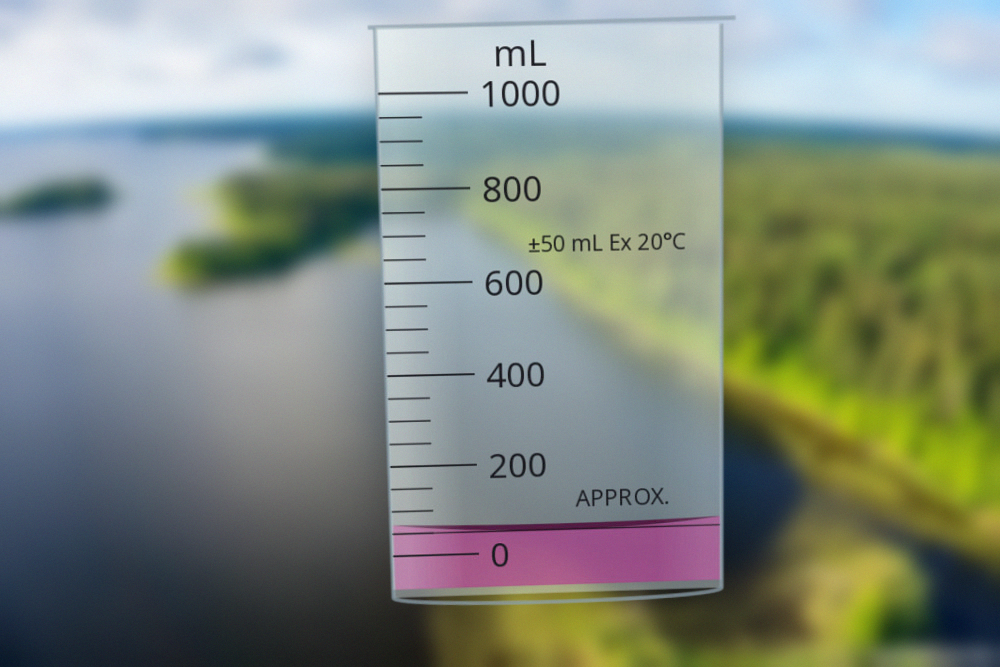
50
